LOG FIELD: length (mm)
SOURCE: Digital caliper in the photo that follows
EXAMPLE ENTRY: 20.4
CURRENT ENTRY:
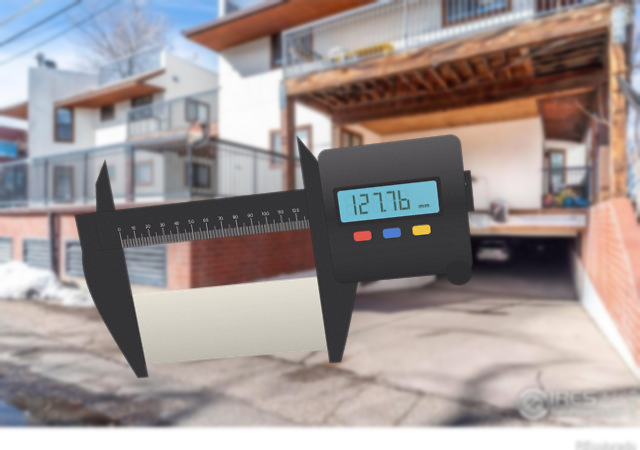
127.76
